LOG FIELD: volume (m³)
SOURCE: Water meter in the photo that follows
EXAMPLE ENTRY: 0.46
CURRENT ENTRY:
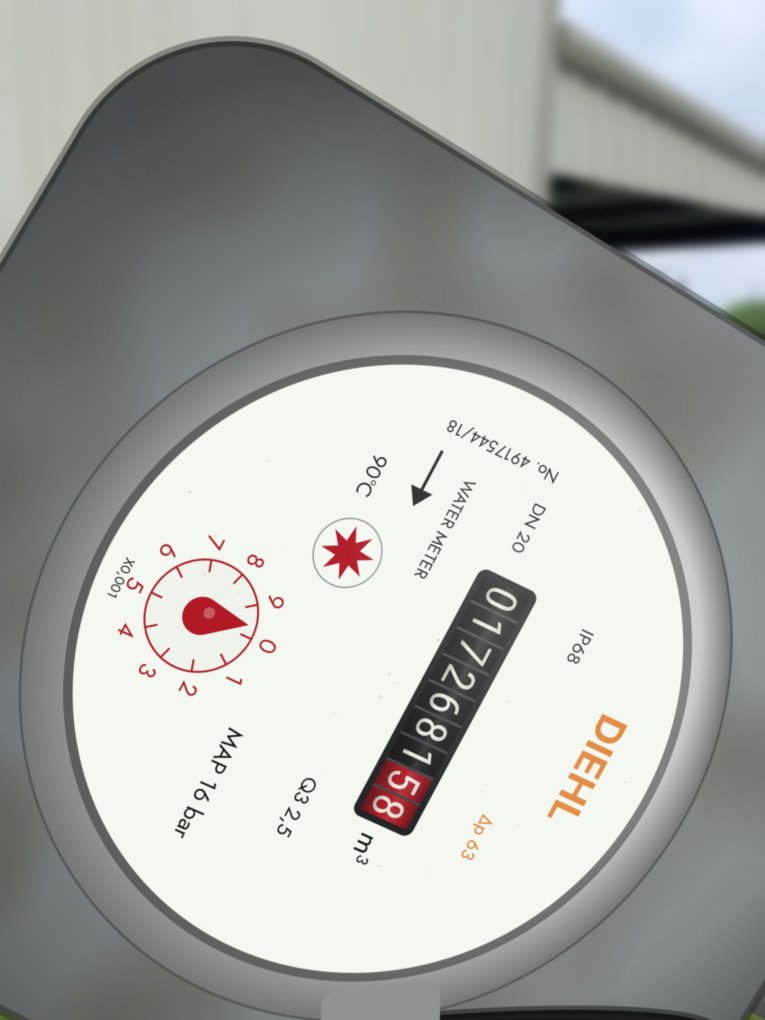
172681.579
